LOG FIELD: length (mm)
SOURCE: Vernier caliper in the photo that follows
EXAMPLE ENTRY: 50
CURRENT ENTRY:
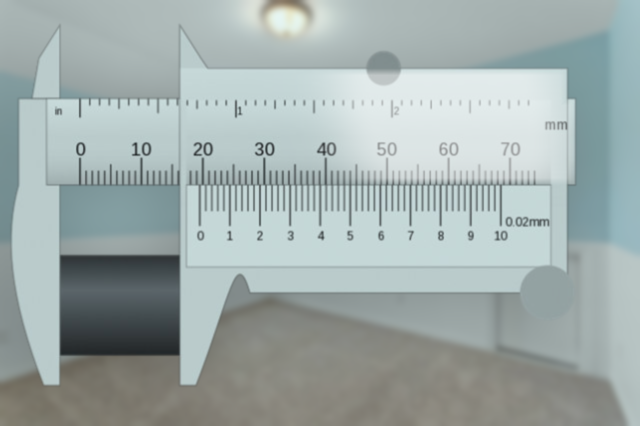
19.5
